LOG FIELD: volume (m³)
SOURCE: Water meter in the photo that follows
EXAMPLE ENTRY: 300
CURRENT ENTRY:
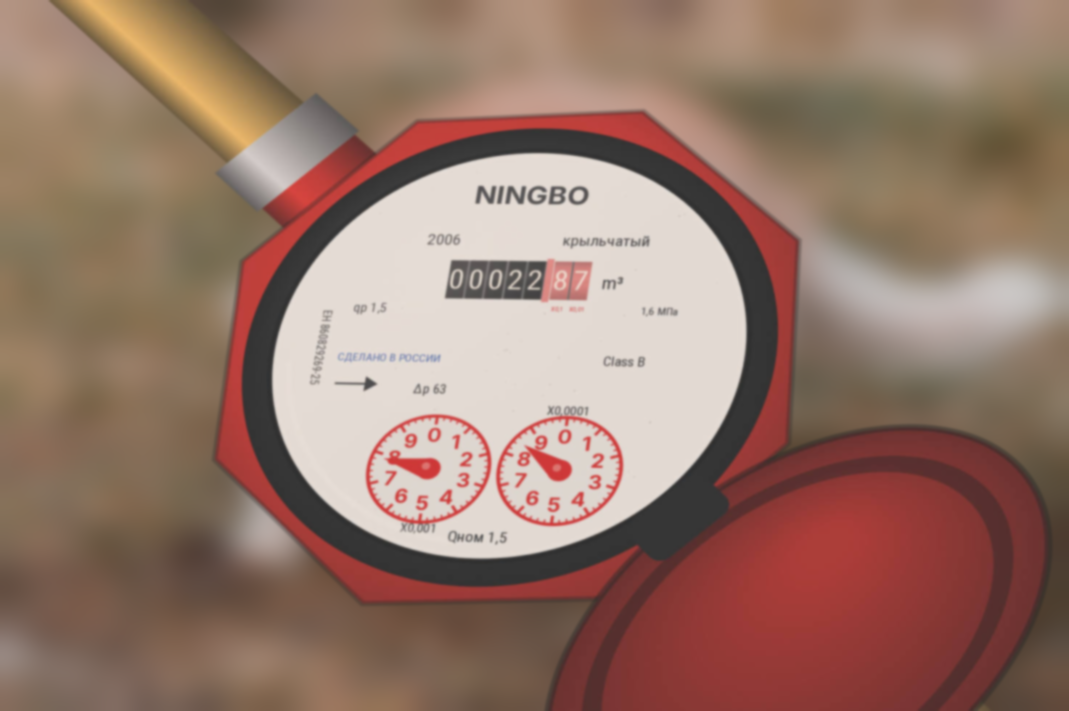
22.8778
